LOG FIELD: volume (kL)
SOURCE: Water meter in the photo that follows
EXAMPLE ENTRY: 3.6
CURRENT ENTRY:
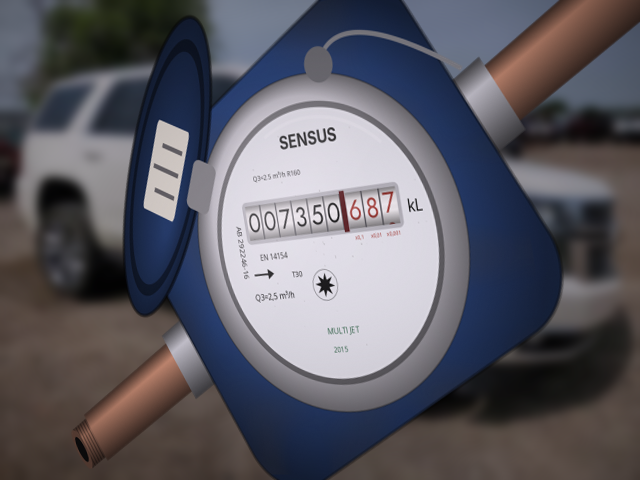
7350.687
